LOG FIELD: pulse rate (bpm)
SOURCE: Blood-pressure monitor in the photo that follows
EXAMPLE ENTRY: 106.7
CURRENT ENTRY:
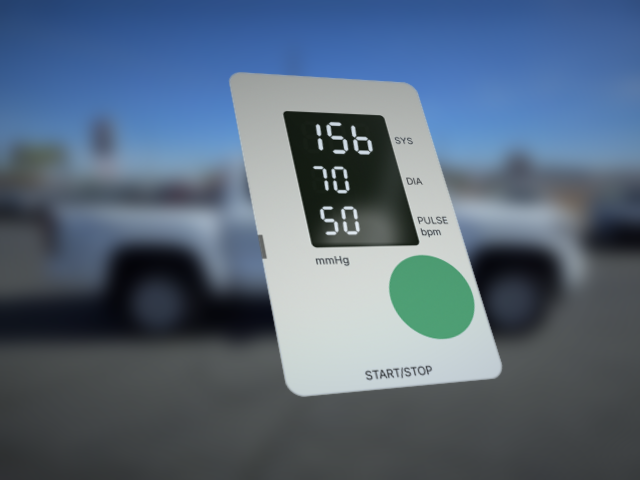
50
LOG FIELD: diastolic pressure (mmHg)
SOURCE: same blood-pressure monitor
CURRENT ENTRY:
70
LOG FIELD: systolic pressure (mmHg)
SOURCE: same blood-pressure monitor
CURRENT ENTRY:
156
